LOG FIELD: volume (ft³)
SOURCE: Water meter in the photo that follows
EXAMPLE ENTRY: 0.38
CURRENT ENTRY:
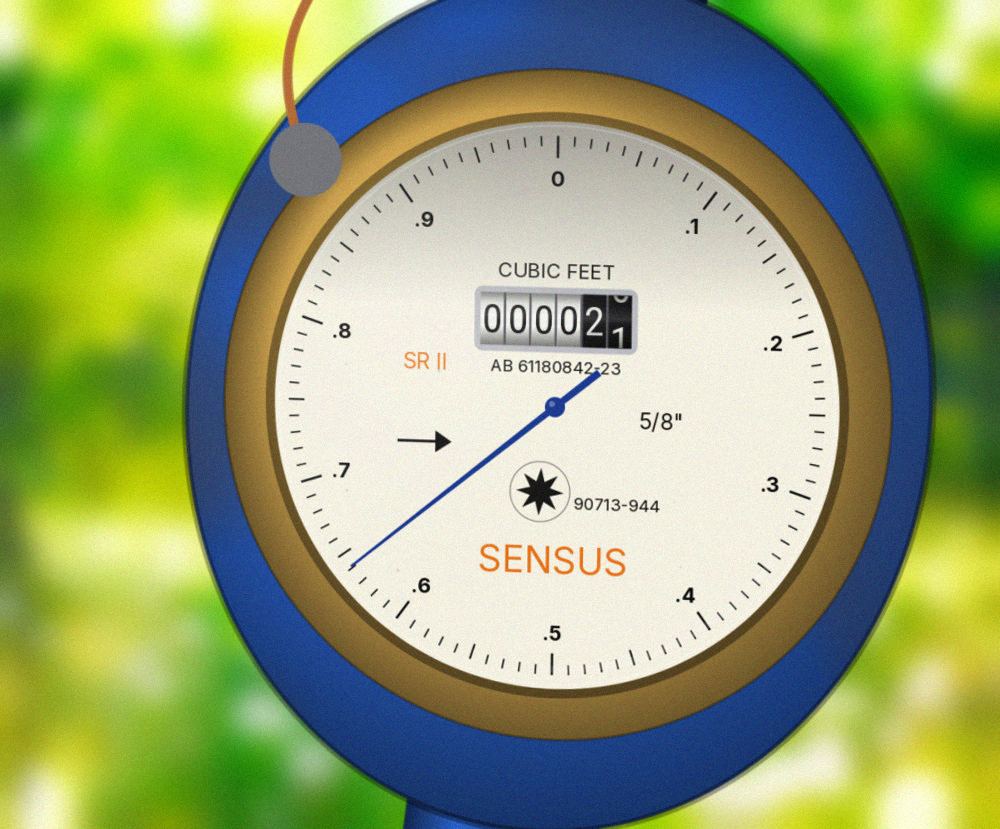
20.64
